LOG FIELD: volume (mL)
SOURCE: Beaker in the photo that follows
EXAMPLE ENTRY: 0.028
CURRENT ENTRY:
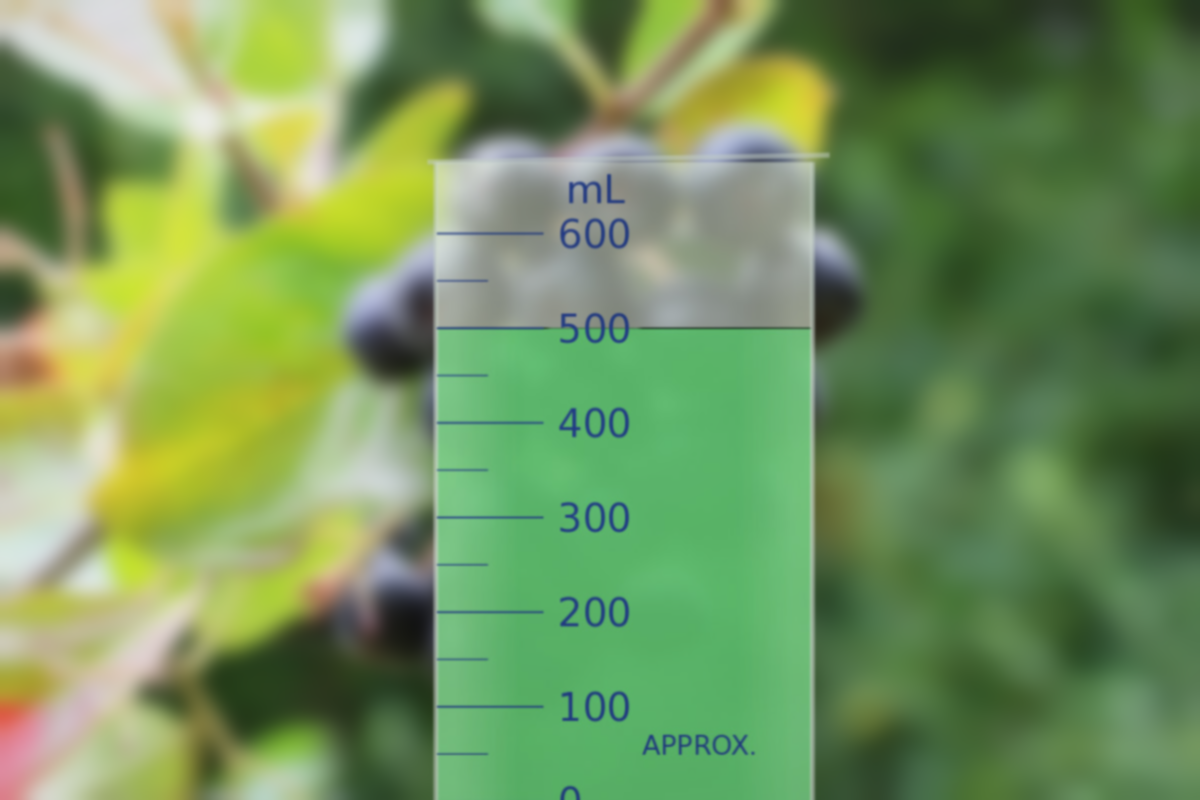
500
